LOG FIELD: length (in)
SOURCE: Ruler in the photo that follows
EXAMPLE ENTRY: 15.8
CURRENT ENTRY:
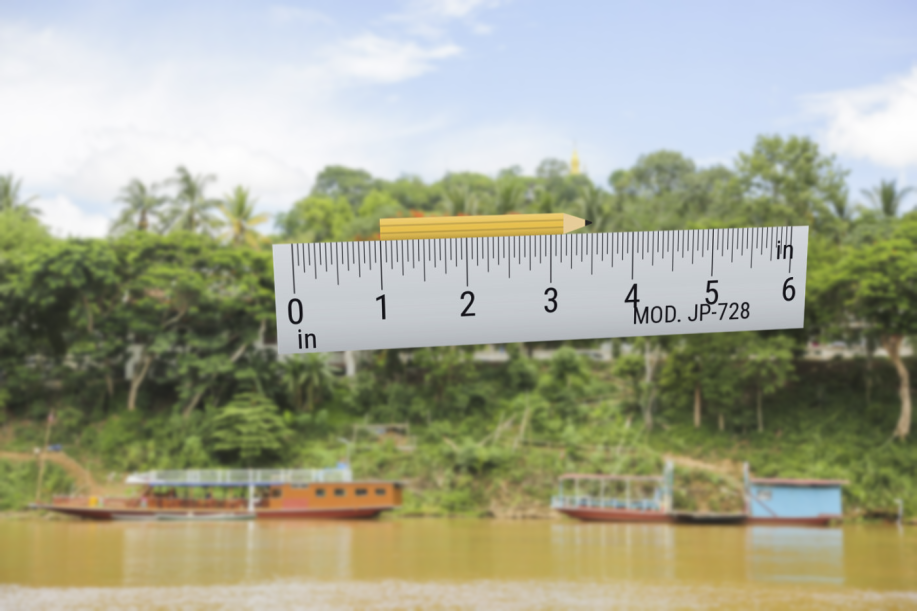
2.5
